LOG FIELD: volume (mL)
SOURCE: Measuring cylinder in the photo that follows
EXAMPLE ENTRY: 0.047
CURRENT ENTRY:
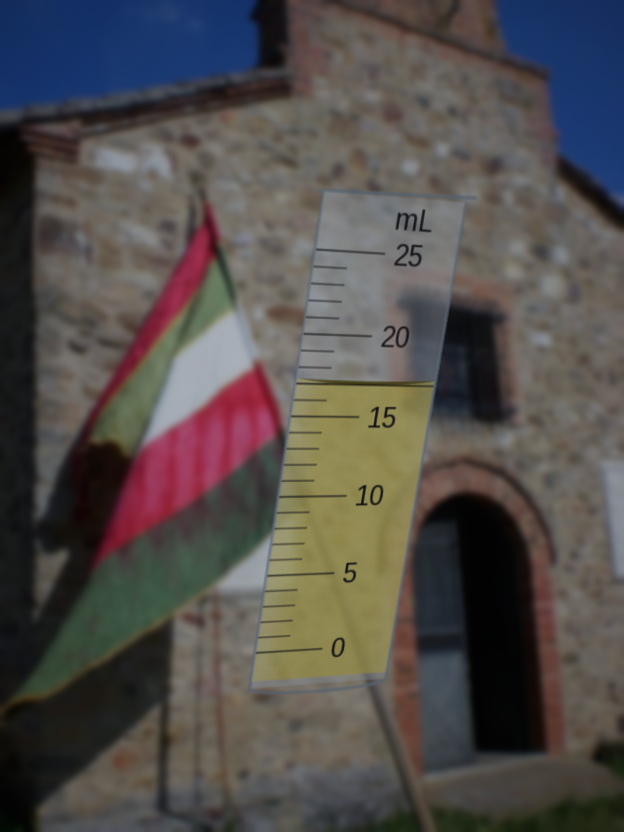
17
